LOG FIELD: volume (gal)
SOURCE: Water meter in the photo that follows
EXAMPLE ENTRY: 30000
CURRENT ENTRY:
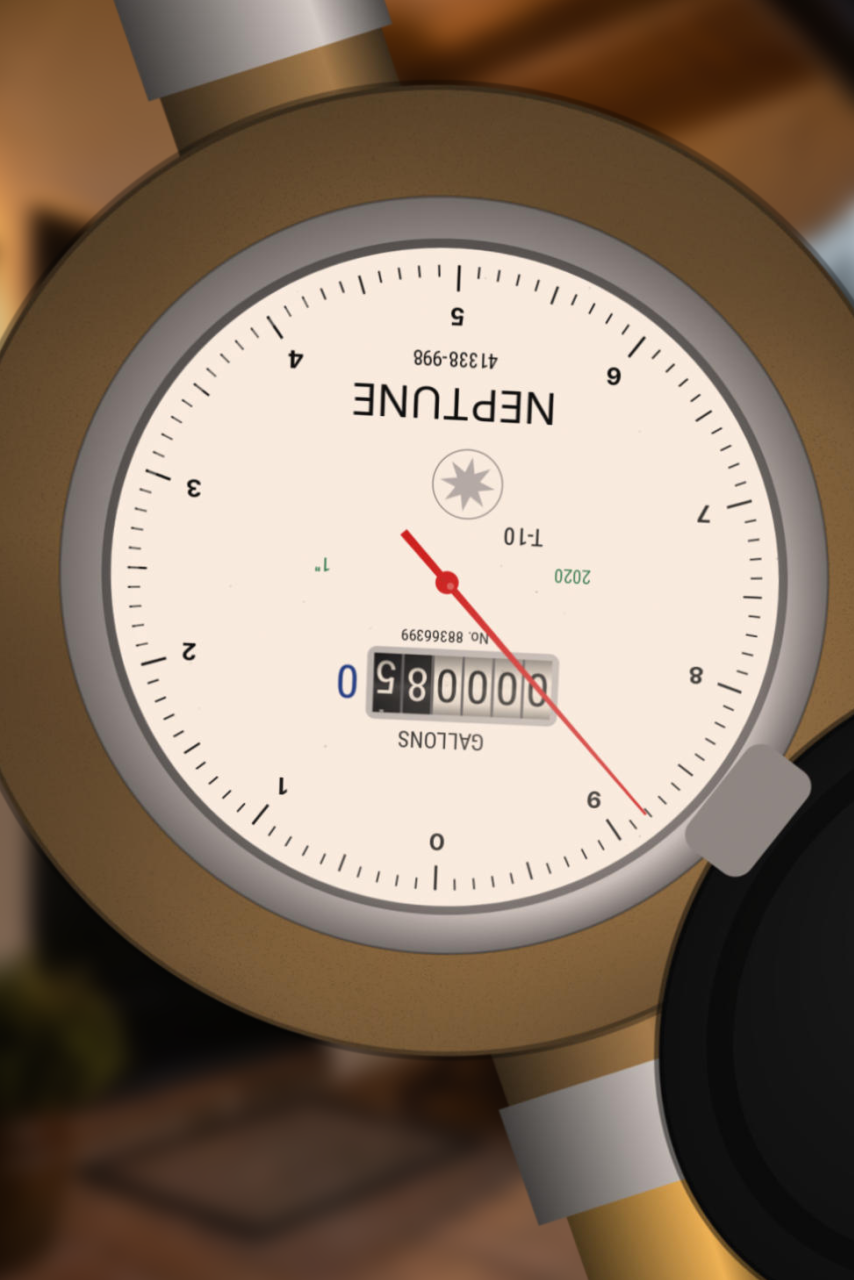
848.8
